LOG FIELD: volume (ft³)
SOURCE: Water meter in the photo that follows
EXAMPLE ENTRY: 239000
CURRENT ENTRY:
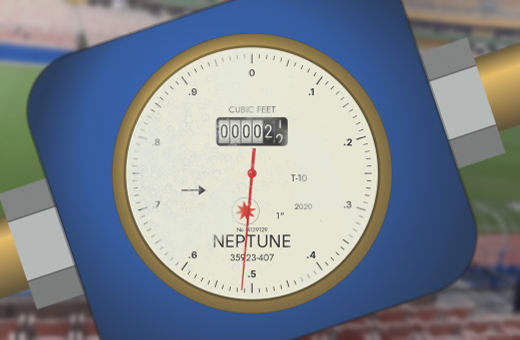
21.51
